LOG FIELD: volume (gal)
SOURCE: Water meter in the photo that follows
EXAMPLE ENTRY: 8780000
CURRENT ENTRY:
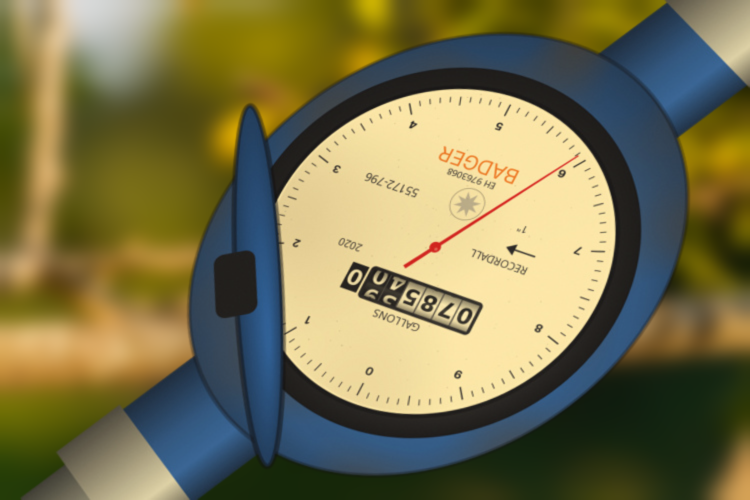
785395.9
